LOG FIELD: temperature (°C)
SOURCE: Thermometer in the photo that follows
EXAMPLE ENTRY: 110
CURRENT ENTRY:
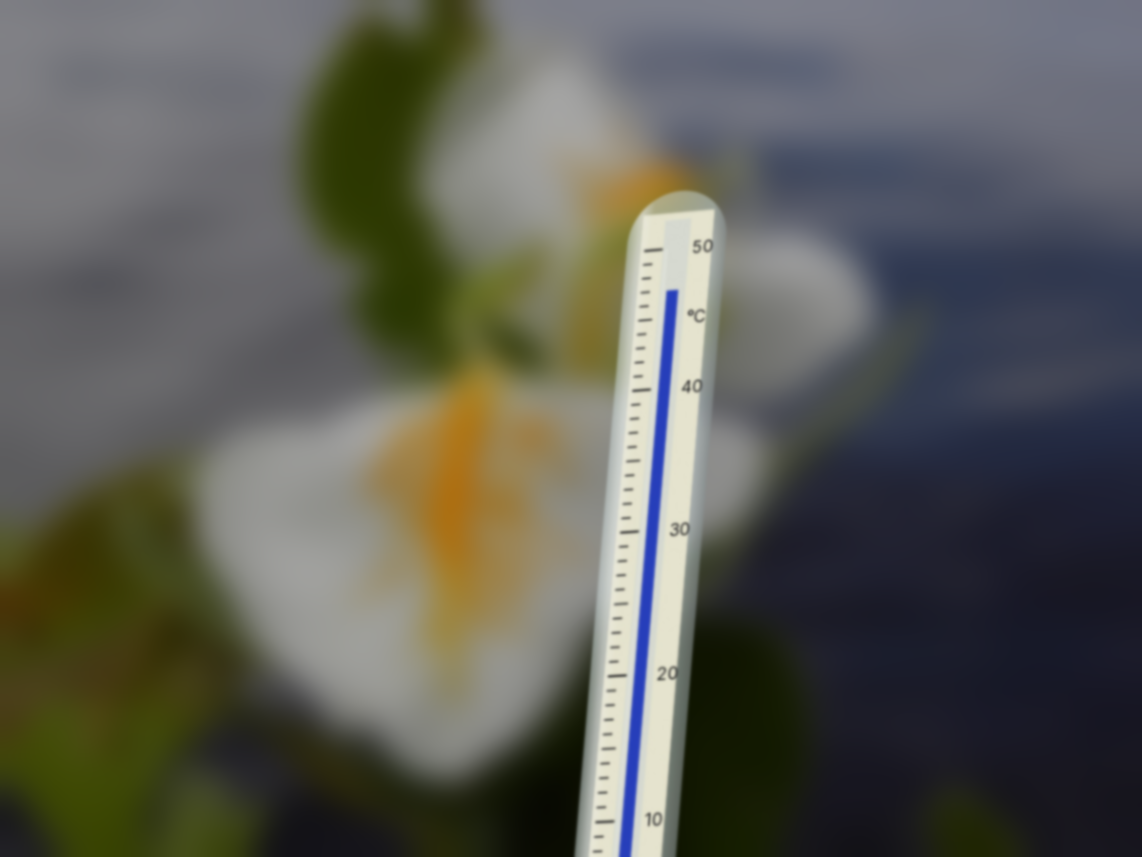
47
